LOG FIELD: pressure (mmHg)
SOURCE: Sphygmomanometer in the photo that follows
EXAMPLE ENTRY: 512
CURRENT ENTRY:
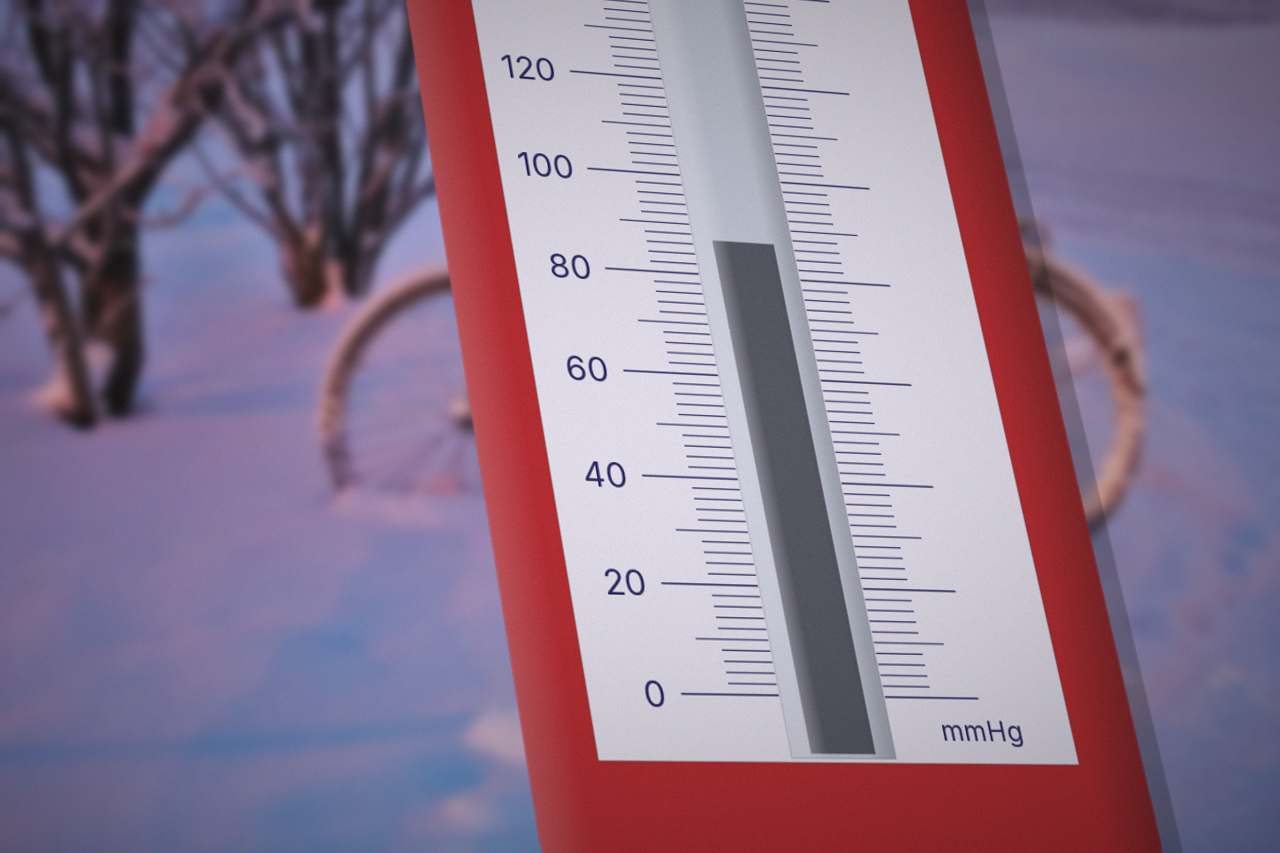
87
